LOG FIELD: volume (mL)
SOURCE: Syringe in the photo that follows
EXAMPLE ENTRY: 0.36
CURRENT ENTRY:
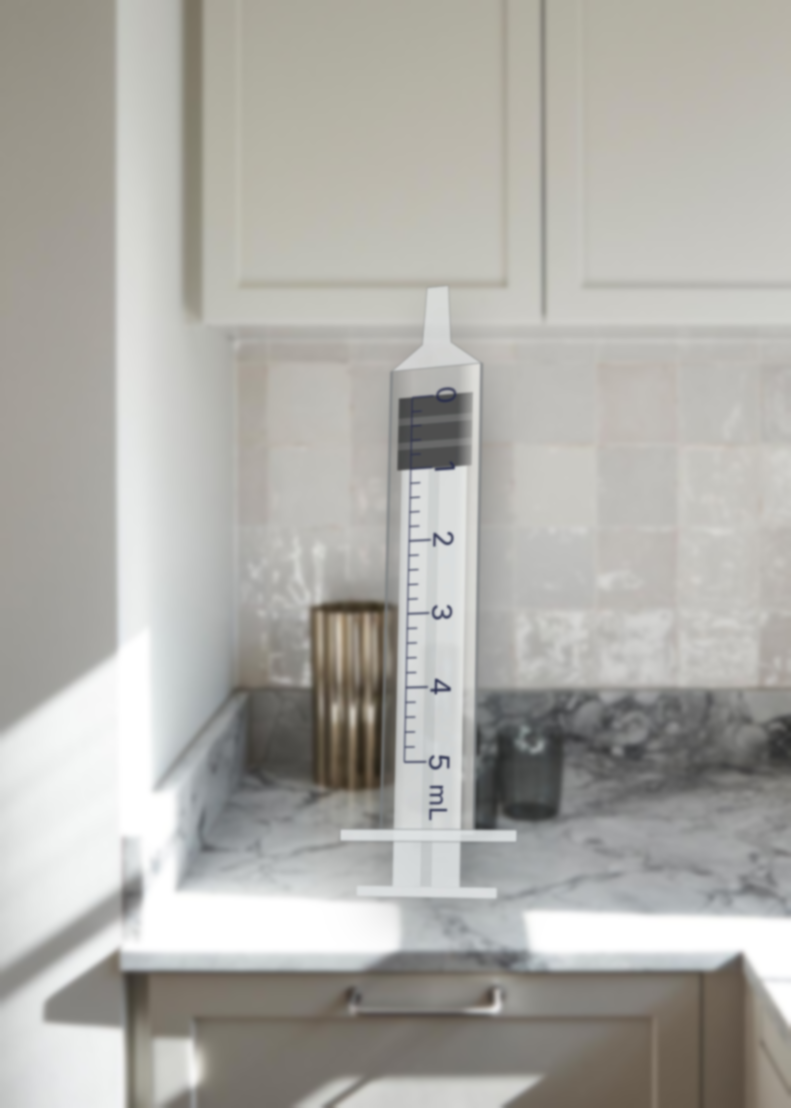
0
